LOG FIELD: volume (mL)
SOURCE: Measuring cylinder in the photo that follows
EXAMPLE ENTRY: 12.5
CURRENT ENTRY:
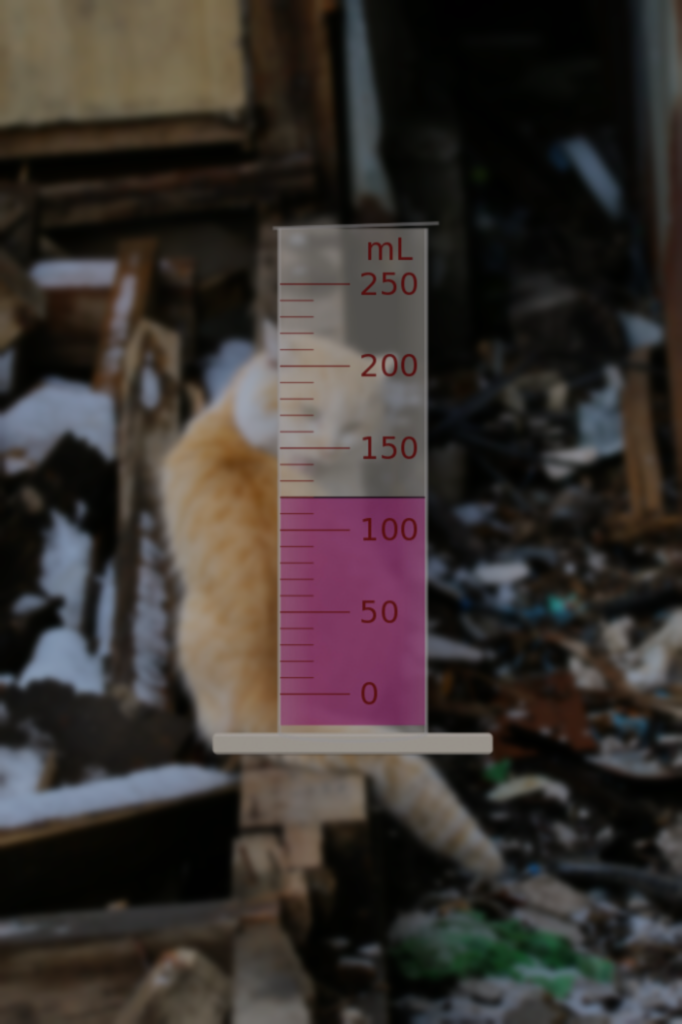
120
